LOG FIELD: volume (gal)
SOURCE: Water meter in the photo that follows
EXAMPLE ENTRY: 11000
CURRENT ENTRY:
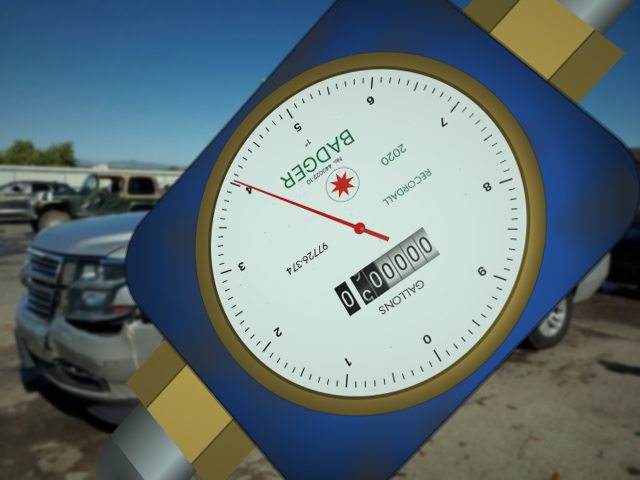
54.0
